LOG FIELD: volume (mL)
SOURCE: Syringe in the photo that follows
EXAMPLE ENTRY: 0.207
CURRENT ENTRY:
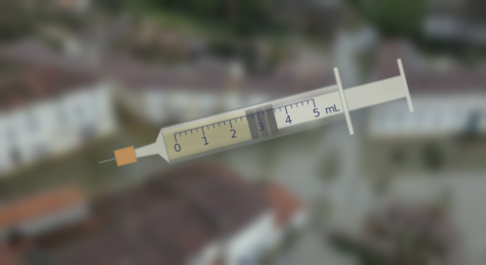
2.6
